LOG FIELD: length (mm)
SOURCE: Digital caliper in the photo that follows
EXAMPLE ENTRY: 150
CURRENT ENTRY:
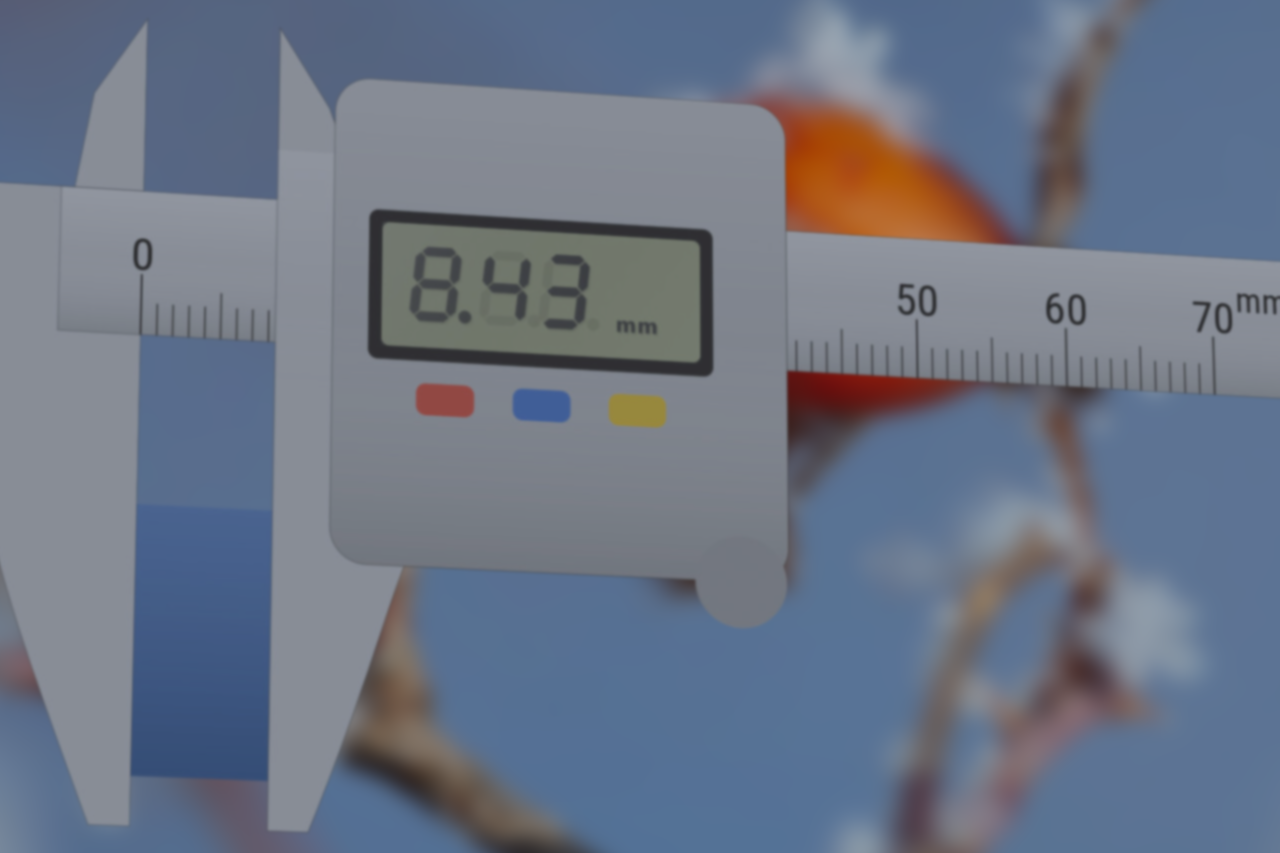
8.43
